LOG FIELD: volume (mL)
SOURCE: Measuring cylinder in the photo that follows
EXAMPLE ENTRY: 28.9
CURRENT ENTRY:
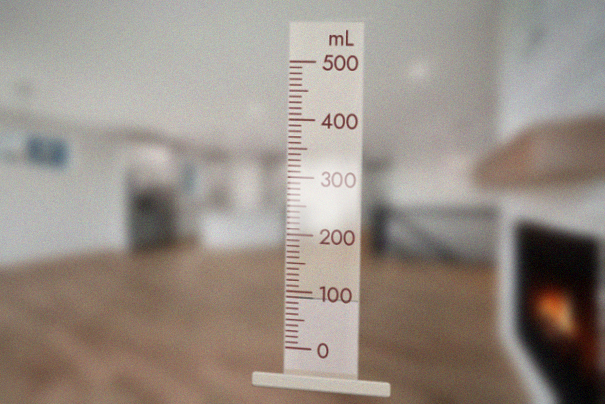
90
